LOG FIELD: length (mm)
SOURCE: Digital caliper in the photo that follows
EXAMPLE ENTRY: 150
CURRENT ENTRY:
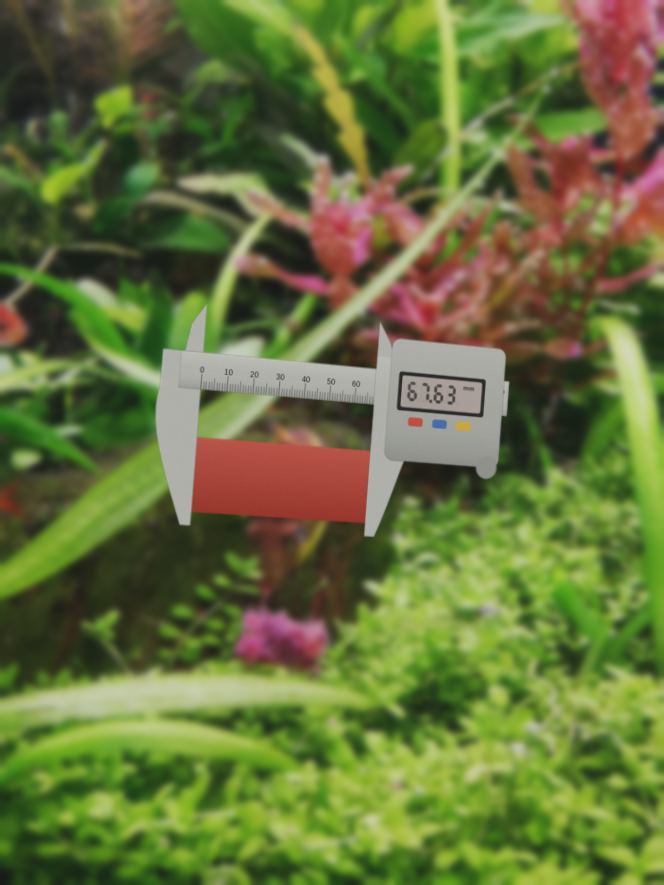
67.63
